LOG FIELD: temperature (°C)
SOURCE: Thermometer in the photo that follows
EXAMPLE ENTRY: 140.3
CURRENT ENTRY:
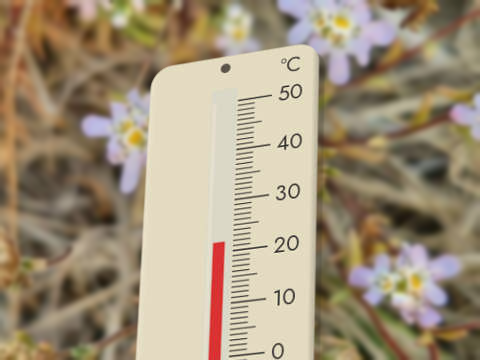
22
